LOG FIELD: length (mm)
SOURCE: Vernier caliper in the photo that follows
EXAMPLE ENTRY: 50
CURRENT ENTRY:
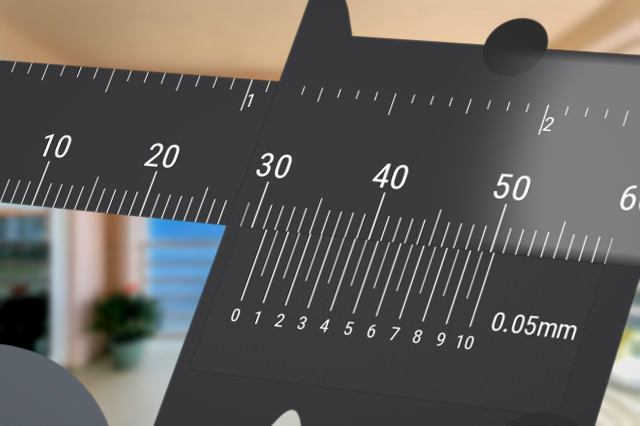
31.3
